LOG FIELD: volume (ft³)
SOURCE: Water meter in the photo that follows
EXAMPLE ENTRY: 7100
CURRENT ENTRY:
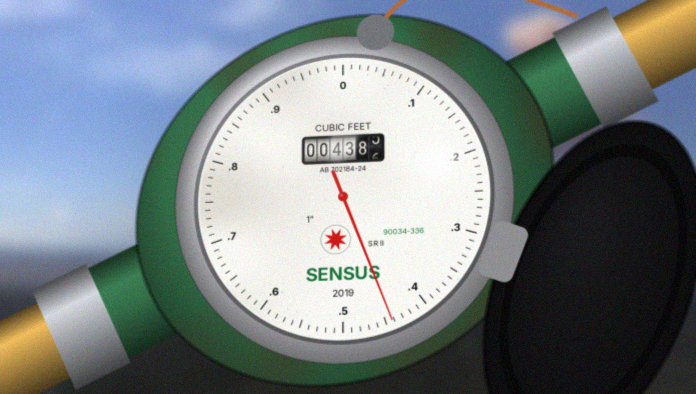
4385.44
